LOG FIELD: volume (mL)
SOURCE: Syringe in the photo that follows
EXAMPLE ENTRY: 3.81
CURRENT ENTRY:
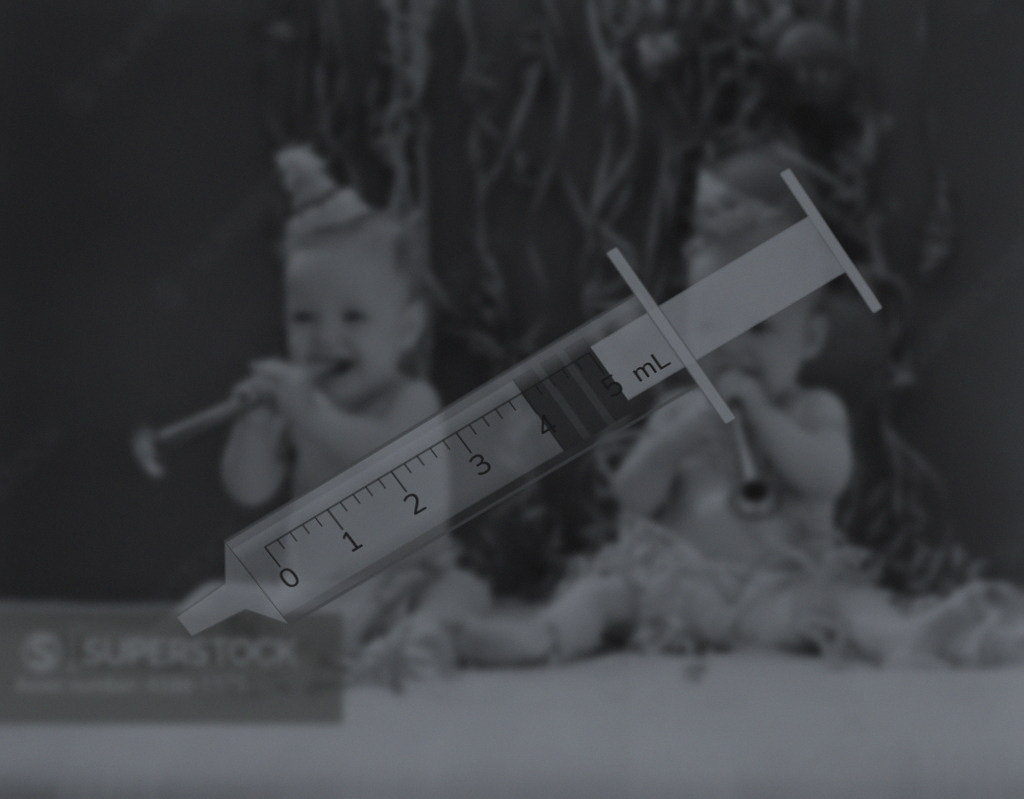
4
